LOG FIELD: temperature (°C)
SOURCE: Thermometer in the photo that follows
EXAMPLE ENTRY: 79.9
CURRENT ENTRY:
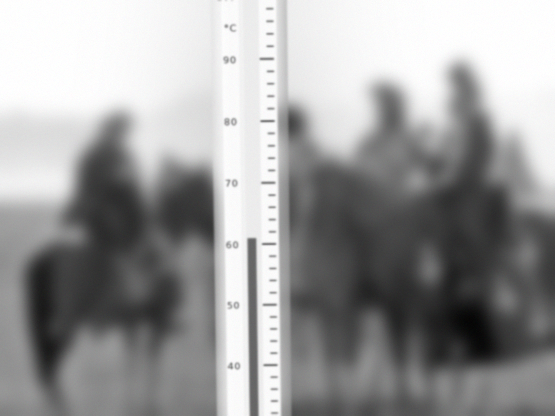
61
